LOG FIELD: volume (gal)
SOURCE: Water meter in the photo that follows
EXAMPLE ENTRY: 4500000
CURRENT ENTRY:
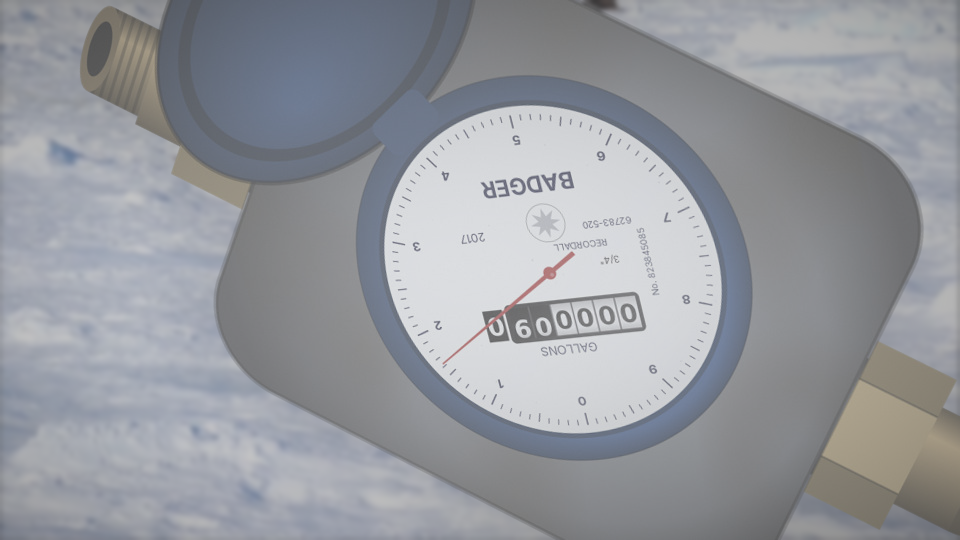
91.6
